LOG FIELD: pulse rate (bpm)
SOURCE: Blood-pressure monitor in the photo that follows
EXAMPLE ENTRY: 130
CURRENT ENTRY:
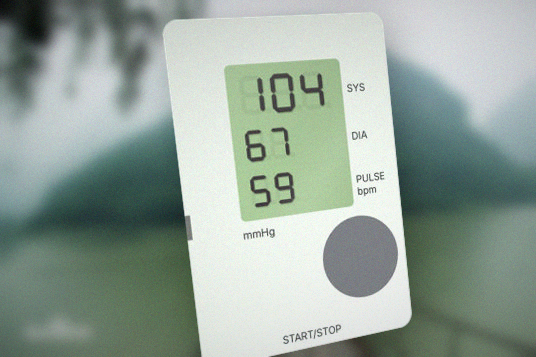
59
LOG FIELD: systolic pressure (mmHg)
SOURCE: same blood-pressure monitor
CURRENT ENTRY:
104
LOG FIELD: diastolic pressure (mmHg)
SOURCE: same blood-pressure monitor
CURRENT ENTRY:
67
